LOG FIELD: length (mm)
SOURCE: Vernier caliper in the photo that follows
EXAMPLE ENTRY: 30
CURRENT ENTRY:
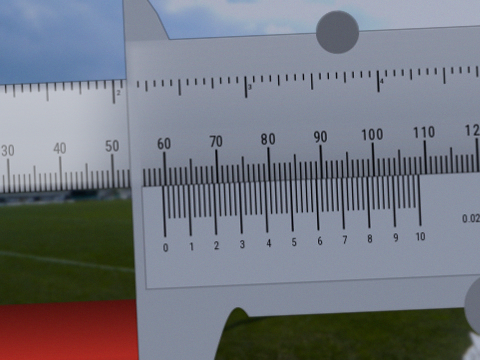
59.5
